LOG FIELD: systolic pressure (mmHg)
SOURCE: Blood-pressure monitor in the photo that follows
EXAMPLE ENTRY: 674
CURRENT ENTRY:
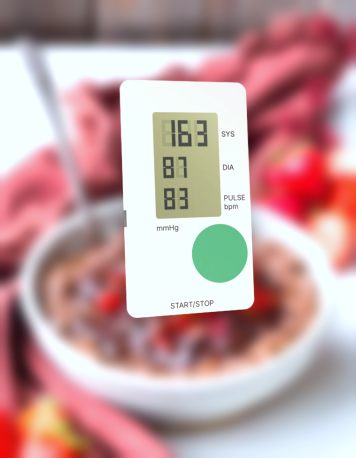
163
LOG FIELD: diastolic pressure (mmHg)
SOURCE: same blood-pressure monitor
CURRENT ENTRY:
87
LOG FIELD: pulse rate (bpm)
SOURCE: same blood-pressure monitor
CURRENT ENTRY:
83
